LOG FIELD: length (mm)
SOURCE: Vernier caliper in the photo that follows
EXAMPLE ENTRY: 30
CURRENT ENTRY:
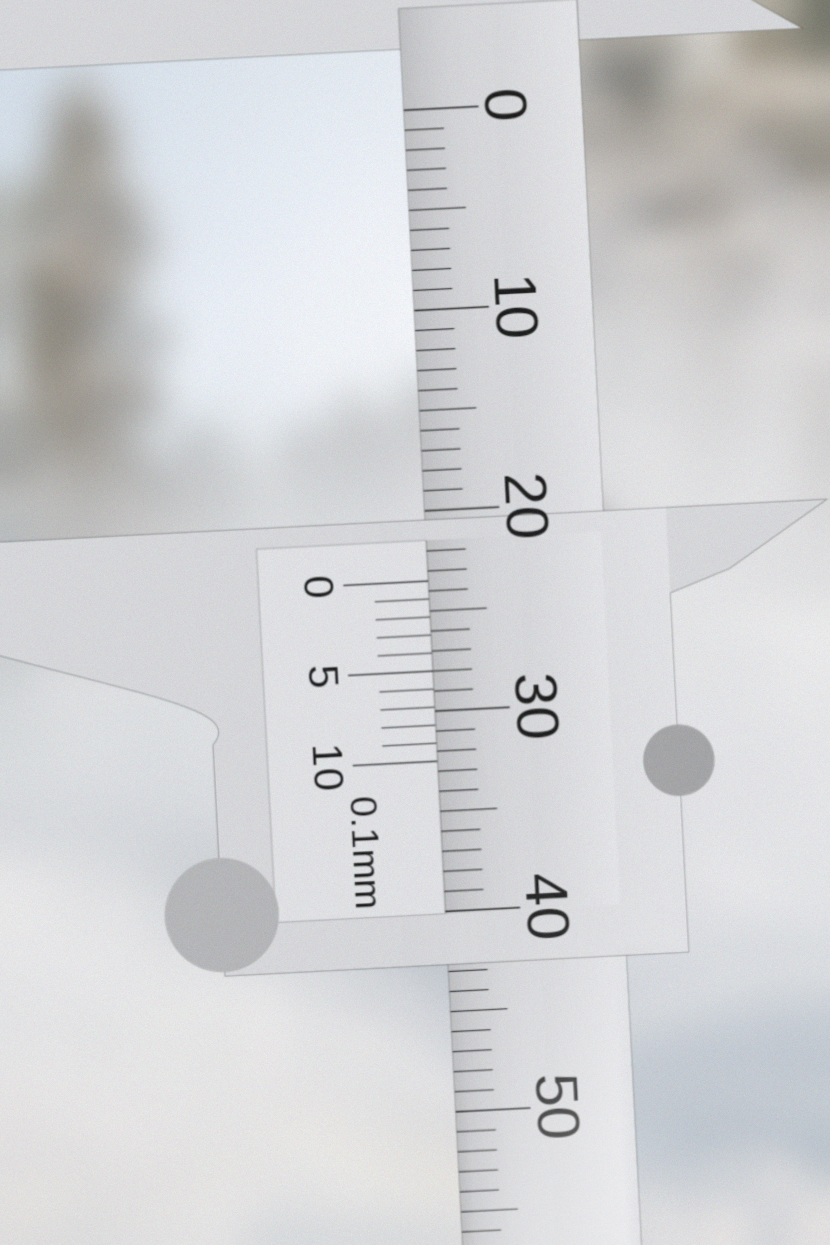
23.5
